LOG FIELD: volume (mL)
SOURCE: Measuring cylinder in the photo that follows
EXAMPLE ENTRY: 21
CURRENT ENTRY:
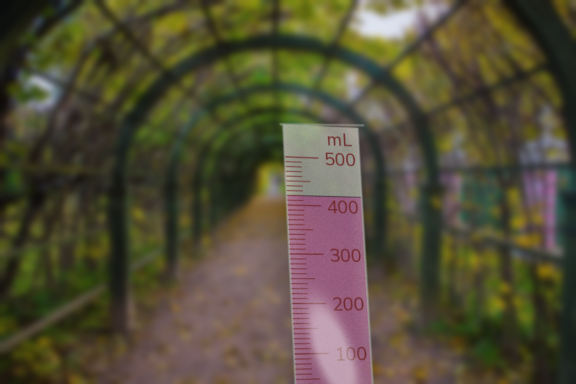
420
